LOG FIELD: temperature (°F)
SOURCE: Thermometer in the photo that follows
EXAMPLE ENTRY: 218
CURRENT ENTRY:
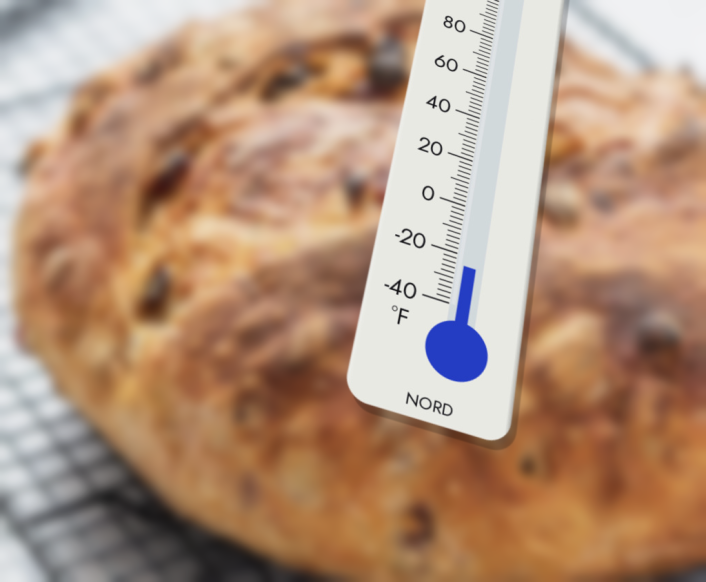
-24
